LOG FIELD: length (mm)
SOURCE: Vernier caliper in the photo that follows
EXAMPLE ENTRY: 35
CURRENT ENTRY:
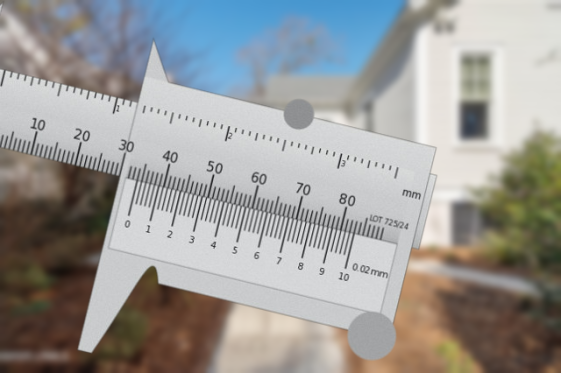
34.0
